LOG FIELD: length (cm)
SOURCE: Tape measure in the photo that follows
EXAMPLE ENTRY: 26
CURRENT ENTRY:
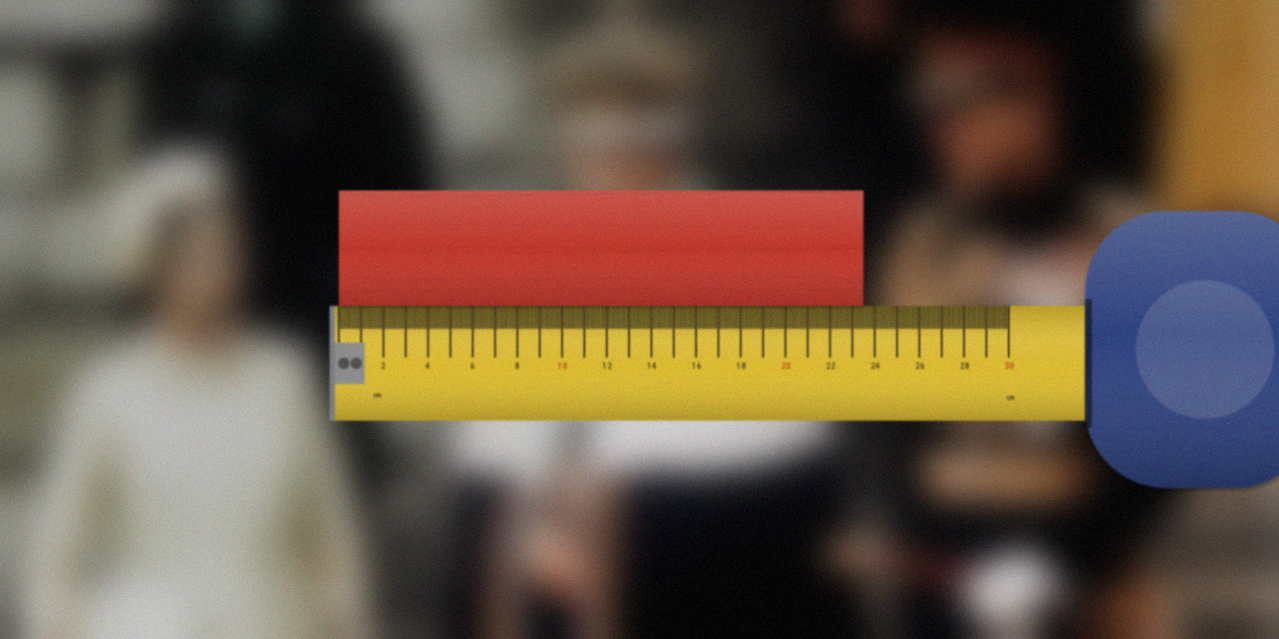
23.5
